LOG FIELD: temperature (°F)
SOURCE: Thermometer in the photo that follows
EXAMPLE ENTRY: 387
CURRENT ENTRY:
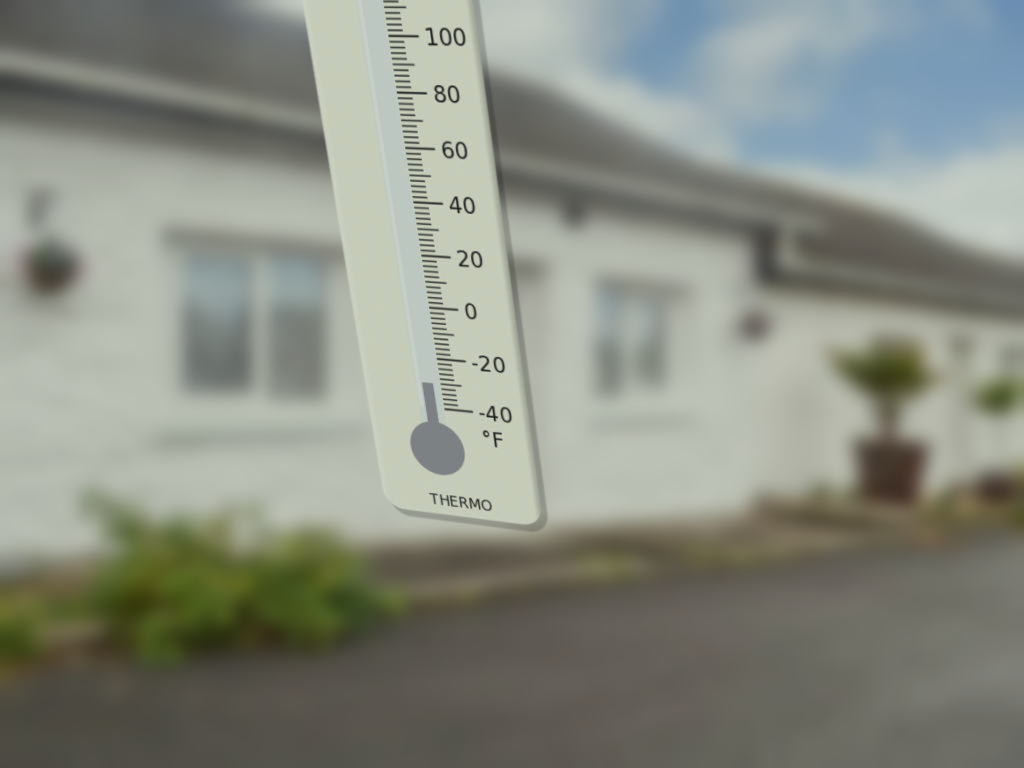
-30
